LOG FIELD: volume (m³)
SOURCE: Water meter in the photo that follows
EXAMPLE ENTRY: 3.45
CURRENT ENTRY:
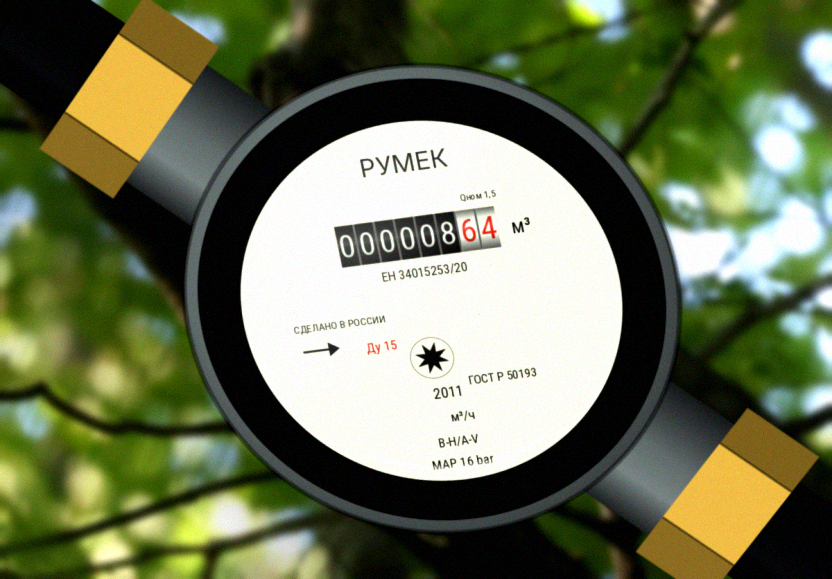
8.64
